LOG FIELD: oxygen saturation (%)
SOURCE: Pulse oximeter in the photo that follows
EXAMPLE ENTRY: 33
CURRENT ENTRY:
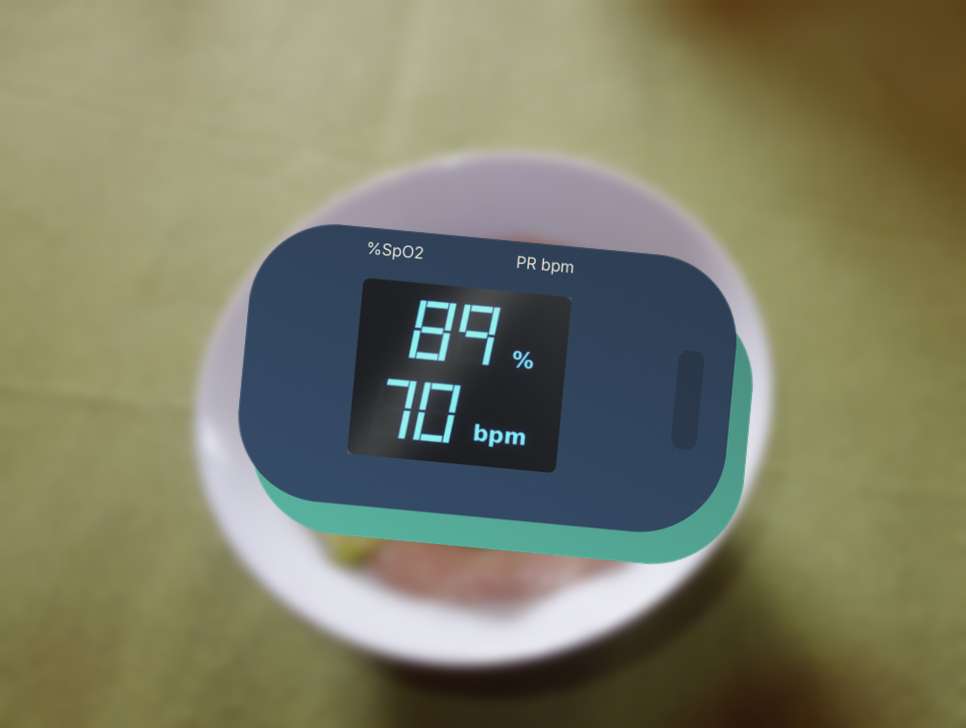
89
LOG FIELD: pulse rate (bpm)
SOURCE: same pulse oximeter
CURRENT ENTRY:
70
